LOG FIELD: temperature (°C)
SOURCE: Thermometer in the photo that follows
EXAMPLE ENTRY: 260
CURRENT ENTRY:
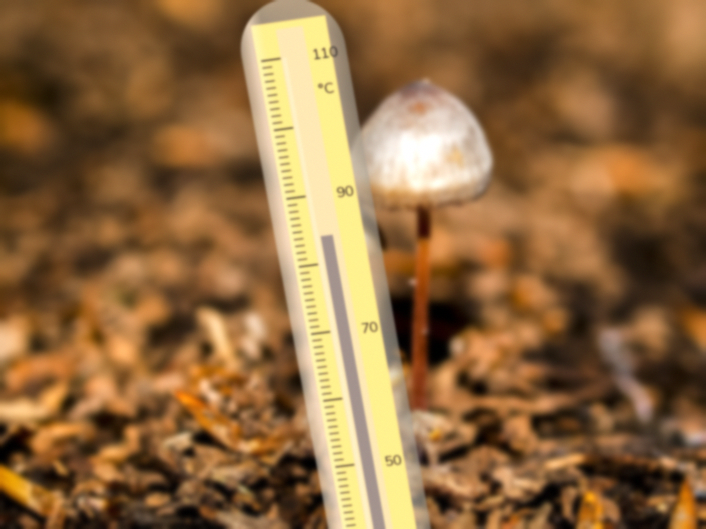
84
